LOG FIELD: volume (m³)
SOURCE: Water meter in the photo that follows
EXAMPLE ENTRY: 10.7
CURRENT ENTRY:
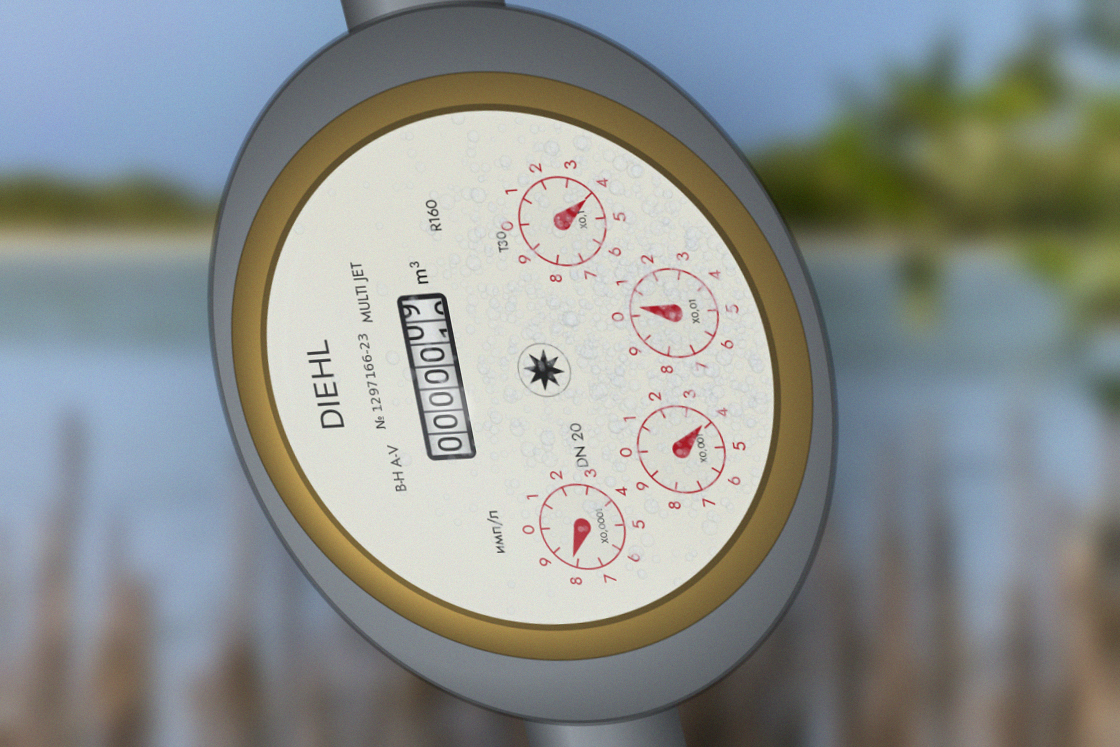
9.4038
